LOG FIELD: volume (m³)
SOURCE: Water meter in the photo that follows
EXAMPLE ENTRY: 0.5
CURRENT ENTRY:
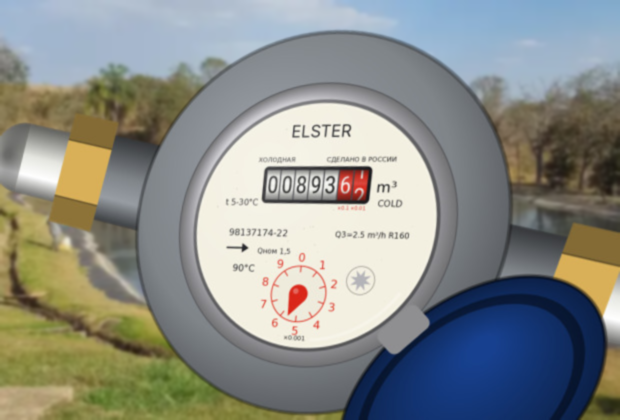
893.615
